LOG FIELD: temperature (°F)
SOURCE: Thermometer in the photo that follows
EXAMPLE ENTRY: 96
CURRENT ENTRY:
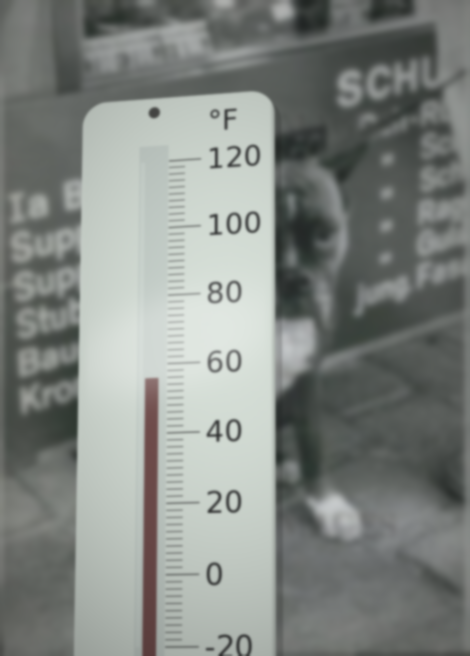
56
